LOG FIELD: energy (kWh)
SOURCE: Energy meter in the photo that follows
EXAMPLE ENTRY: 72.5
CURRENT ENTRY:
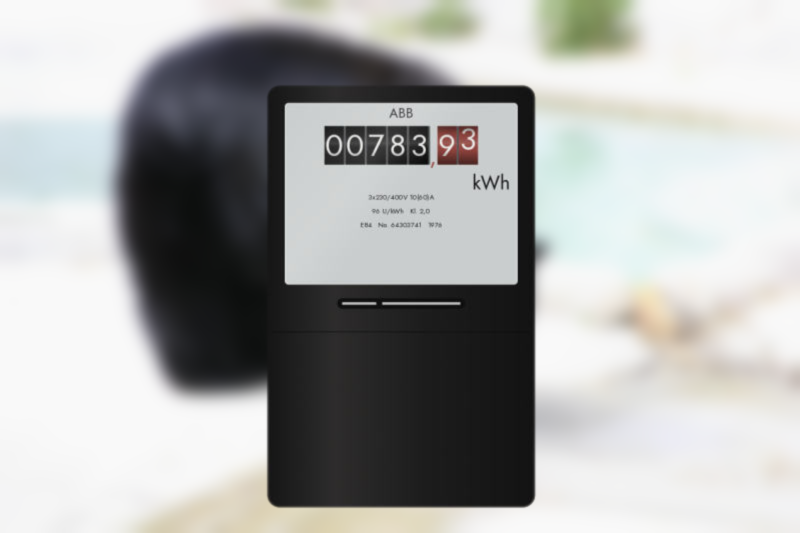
783.93
